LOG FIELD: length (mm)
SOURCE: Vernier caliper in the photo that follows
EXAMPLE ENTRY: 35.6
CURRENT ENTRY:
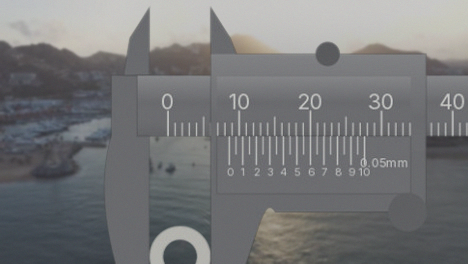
8.6
